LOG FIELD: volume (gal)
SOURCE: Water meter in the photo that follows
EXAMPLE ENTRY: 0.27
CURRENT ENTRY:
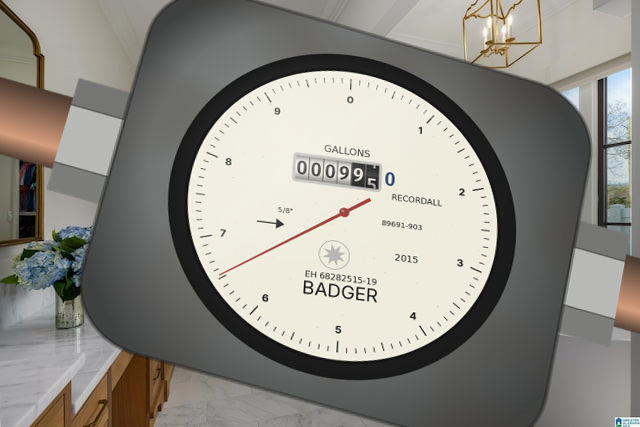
9946.5
